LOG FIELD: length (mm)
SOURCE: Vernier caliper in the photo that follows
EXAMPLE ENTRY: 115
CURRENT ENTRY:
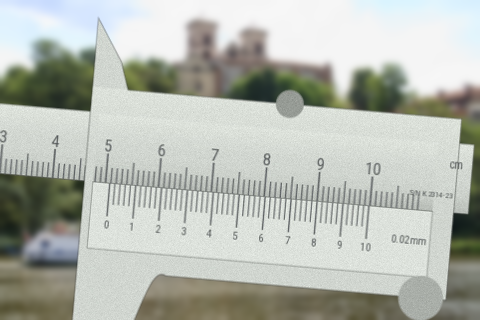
50.8
